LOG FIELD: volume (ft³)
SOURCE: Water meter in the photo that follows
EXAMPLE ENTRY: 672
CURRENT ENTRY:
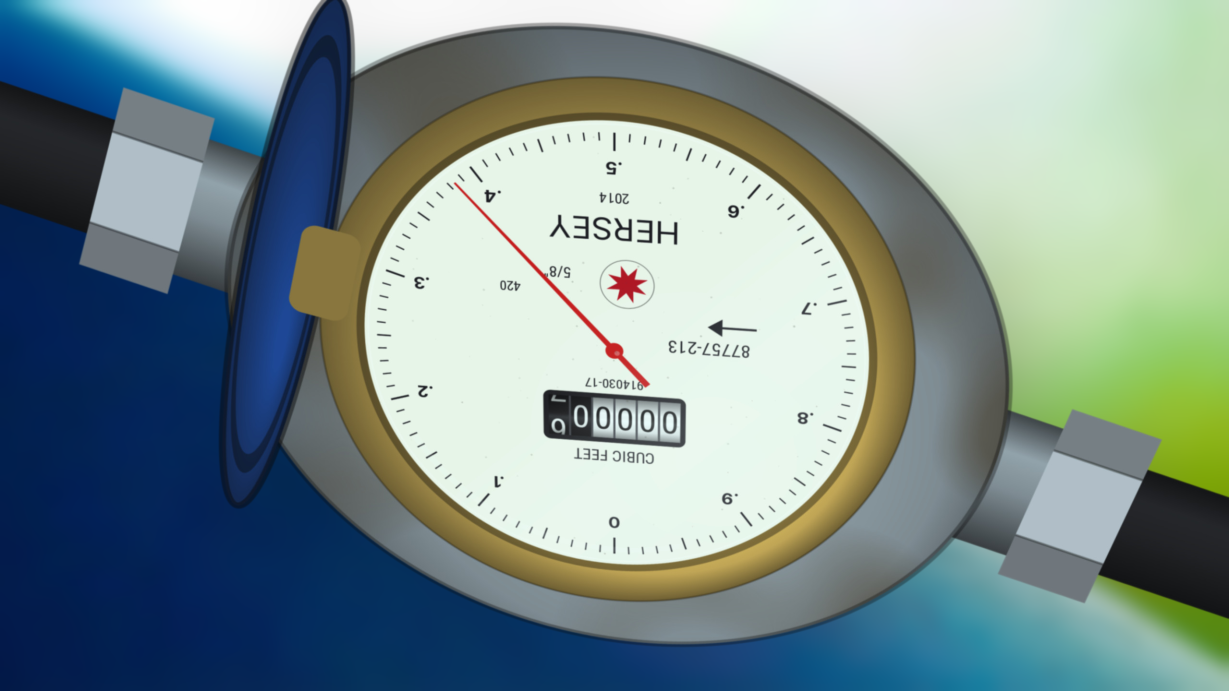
6.38
